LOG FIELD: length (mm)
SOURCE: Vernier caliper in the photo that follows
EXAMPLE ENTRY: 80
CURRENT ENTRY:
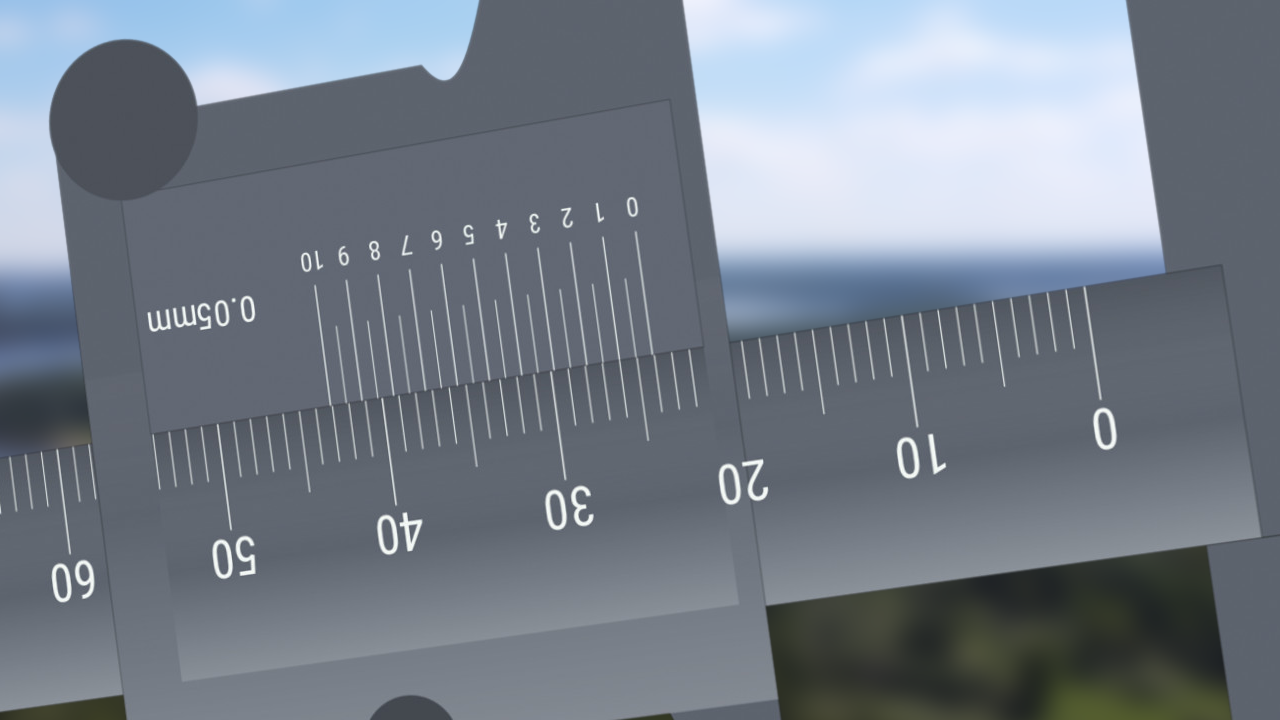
24.1
